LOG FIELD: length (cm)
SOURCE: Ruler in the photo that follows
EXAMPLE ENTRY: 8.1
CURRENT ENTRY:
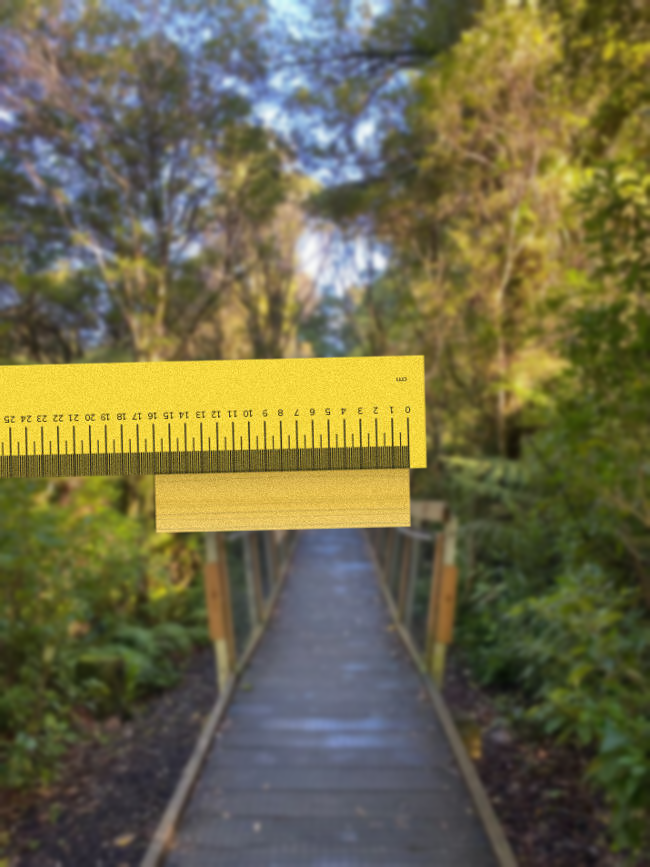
16
